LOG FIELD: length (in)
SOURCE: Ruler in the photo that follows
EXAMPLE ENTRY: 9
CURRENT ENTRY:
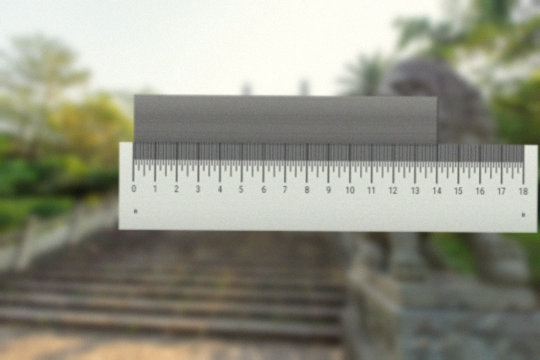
14
